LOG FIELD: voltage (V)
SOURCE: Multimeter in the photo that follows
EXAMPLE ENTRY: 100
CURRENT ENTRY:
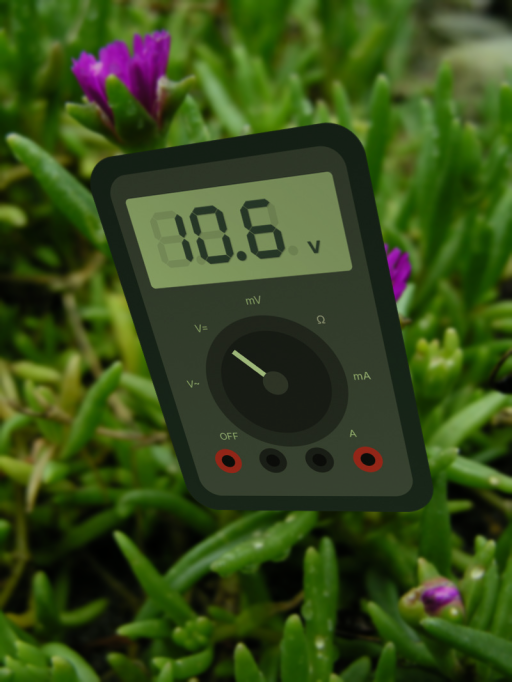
10.6
